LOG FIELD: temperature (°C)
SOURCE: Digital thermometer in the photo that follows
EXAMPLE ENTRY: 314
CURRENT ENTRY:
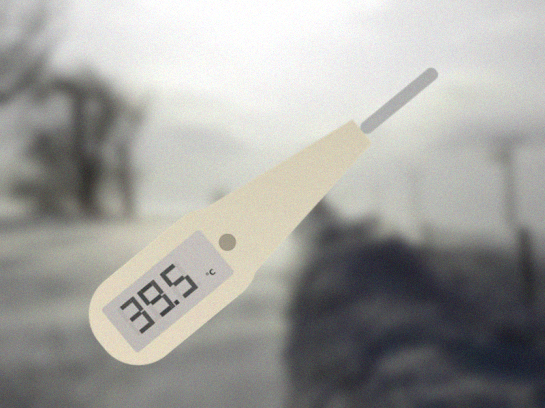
39.5
